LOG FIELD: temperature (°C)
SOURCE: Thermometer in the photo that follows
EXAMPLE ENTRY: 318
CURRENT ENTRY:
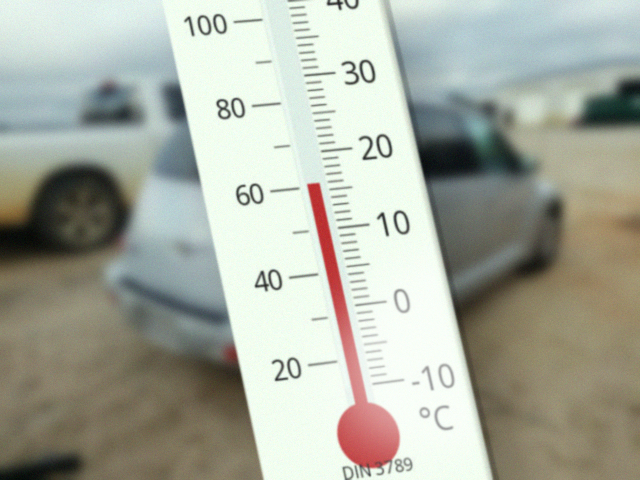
16
